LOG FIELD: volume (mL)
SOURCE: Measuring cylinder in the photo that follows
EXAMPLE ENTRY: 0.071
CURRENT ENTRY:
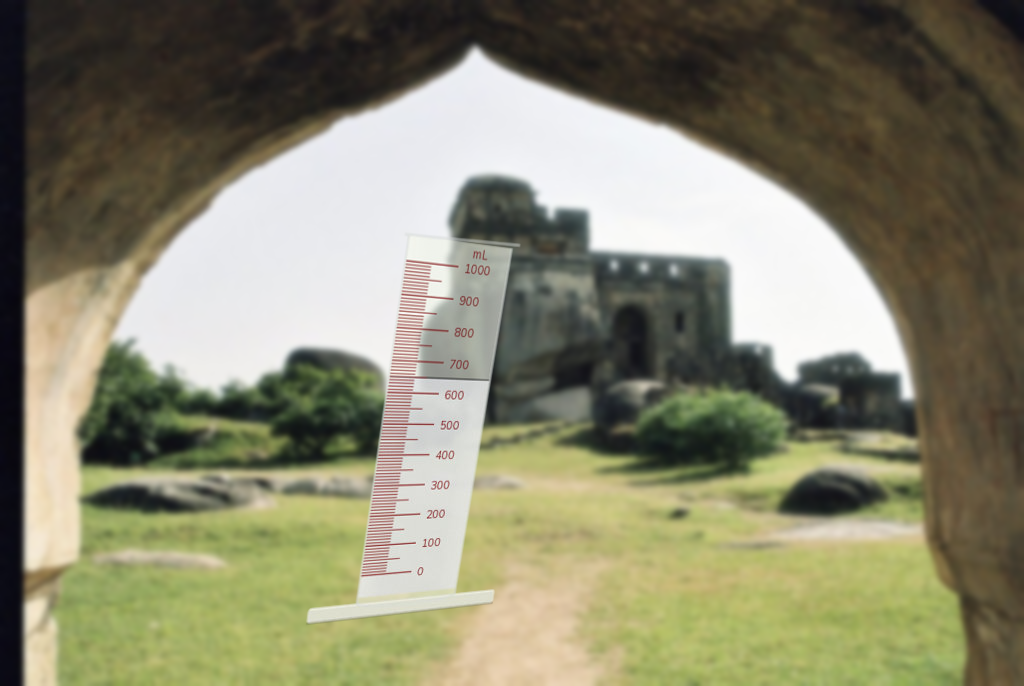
650
